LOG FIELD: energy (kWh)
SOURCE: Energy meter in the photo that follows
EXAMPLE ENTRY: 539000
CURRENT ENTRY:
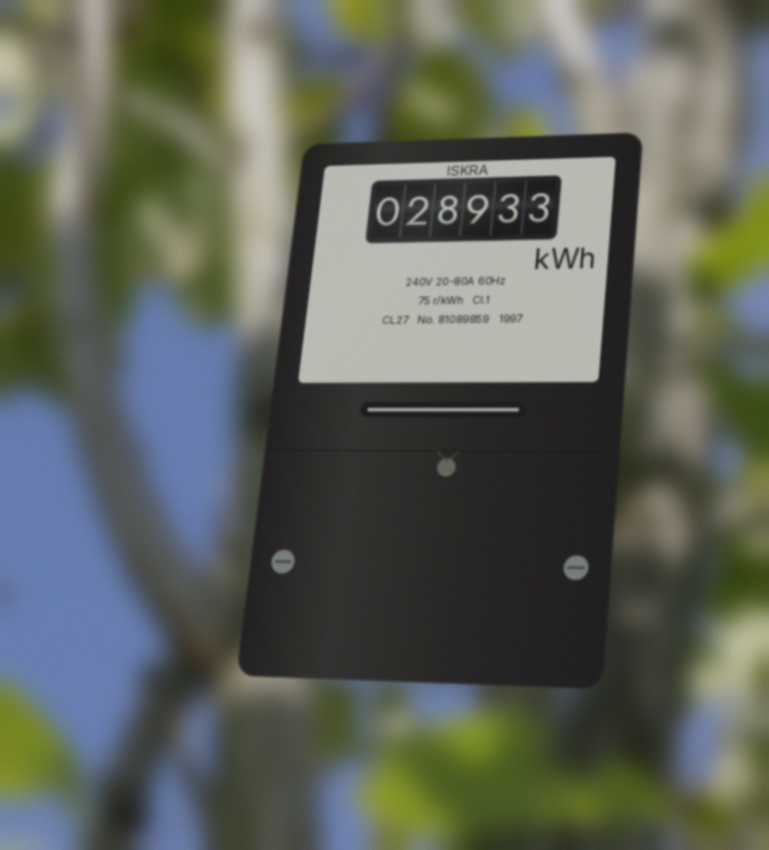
28933
